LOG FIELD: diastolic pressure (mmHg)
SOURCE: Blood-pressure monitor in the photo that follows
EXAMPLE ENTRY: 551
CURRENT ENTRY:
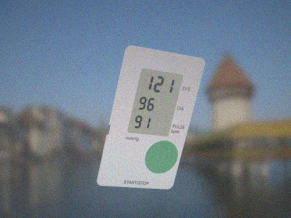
96
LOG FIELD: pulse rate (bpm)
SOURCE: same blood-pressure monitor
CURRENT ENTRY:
91
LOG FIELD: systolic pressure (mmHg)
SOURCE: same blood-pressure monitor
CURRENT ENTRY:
121
